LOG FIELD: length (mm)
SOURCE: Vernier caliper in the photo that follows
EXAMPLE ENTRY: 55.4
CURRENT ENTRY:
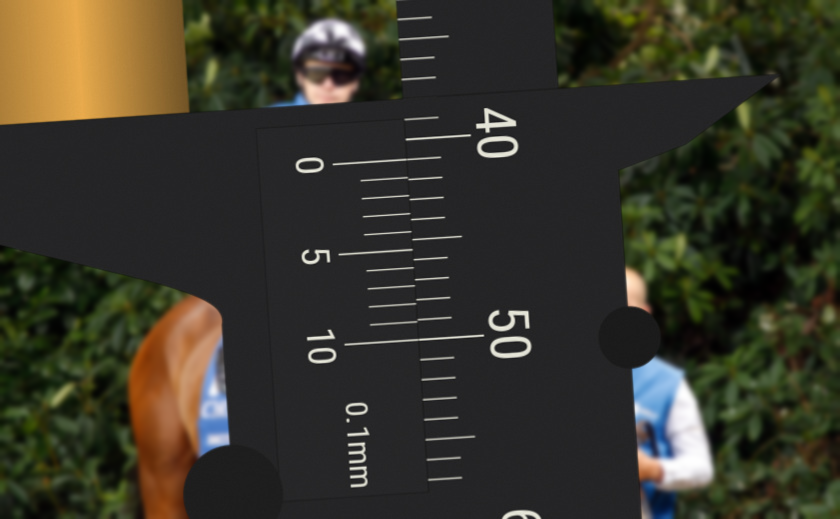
41.0
